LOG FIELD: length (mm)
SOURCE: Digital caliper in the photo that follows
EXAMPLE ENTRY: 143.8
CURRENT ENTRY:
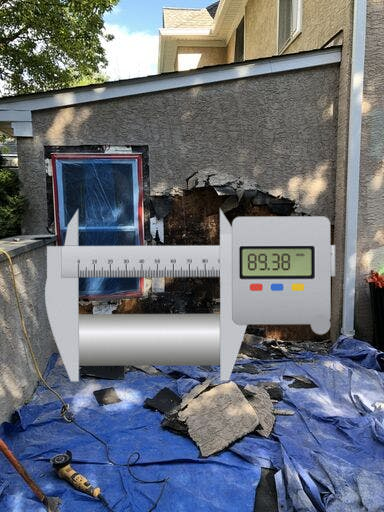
89.38
